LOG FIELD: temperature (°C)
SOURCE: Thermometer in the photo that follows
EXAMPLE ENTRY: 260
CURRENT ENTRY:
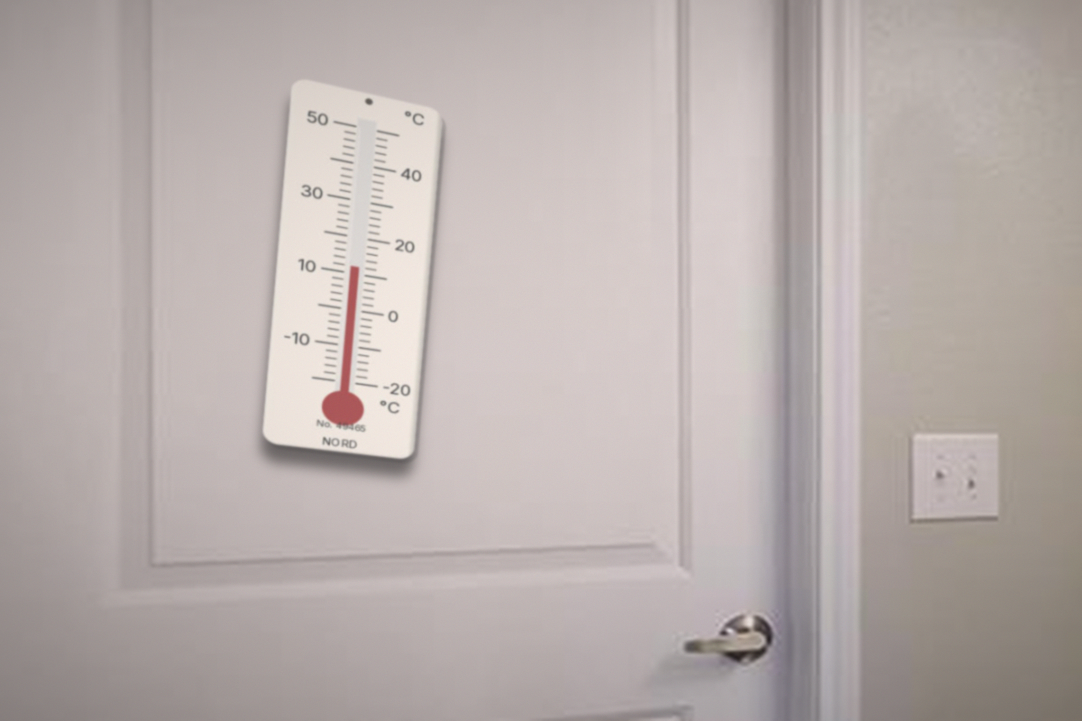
12
